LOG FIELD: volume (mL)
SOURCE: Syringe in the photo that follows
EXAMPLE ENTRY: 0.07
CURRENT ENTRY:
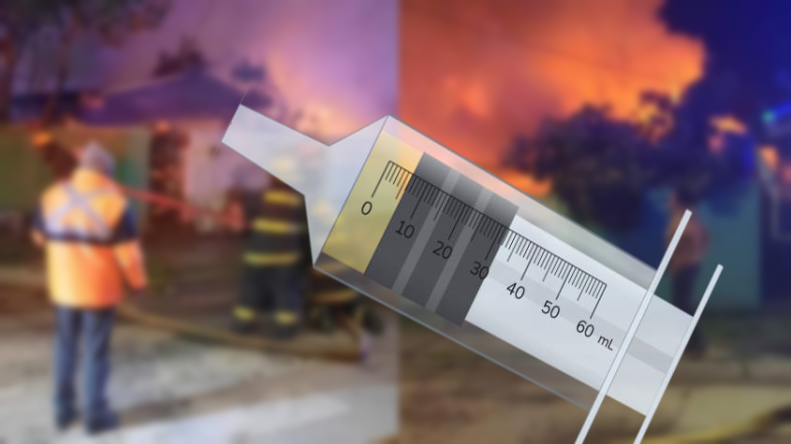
6
